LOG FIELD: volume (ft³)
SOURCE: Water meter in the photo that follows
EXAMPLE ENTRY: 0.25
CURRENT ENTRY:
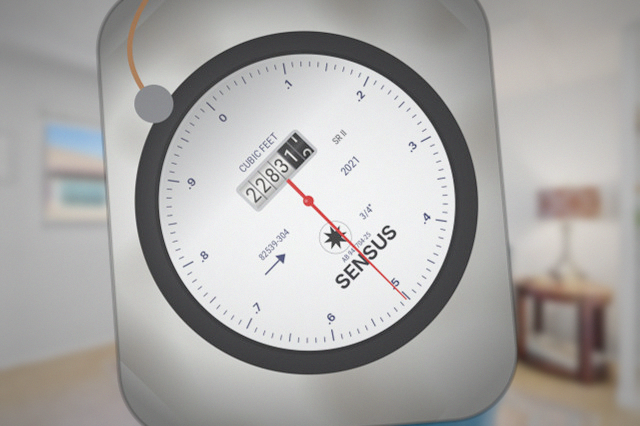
228311.50
